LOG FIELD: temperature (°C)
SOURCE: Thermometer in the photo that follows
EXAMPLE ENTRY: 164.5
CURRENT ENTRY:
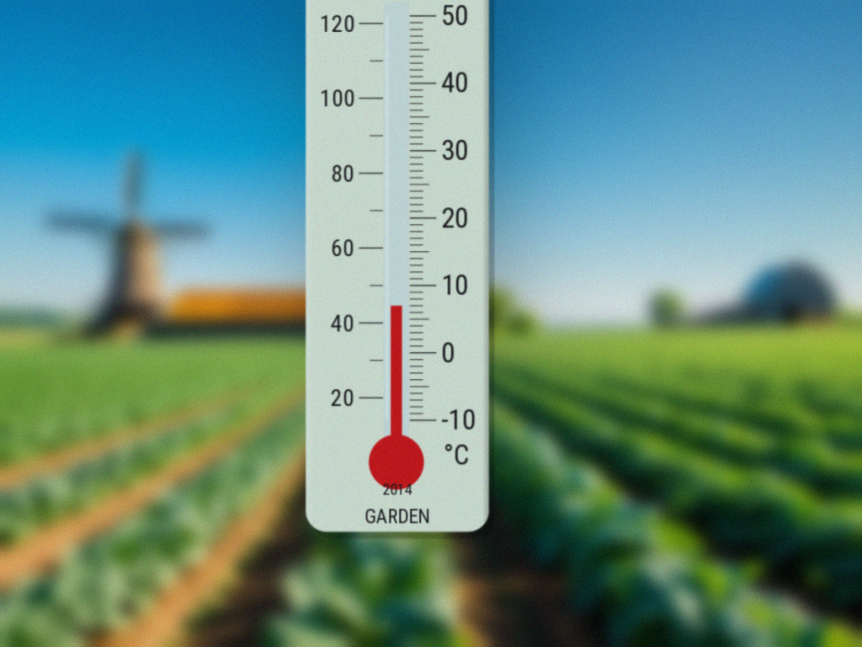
7
